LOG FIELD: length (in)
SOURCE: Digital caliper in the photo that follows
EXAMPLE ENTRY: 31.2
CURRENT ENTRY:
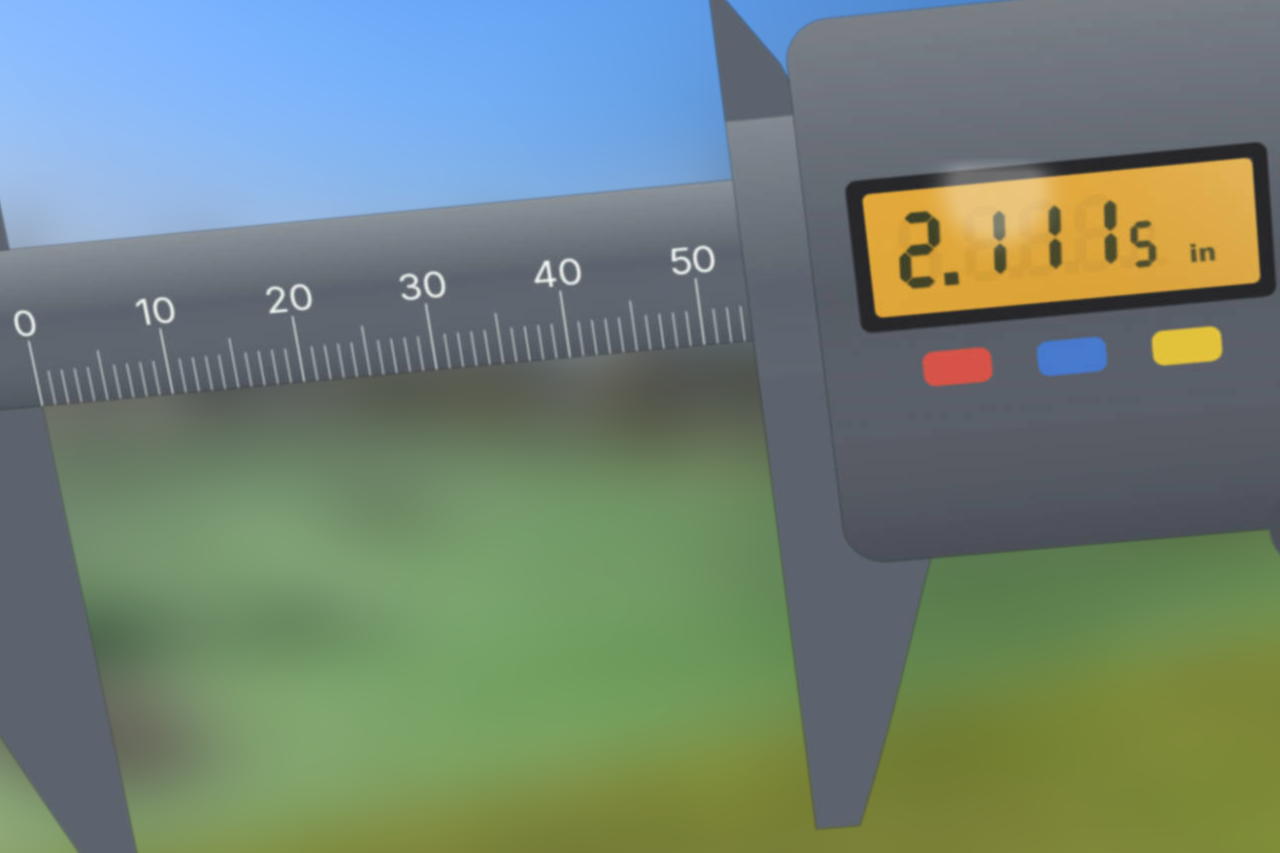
2.1115
